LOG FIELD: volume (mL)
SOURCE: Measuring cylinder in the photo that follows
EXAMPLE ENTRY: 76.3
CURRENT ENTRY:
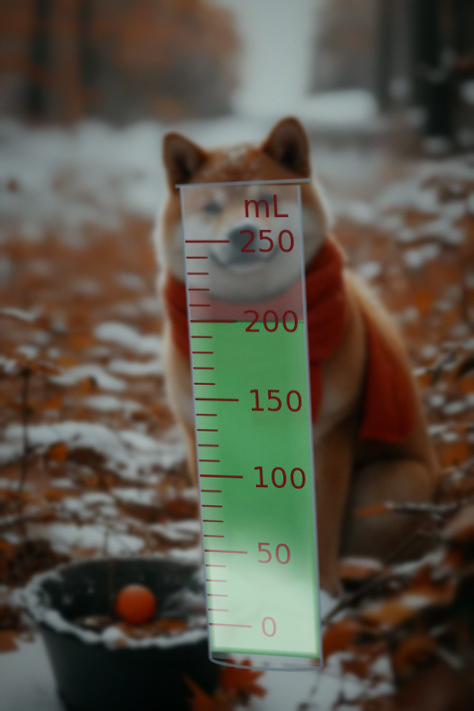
200
